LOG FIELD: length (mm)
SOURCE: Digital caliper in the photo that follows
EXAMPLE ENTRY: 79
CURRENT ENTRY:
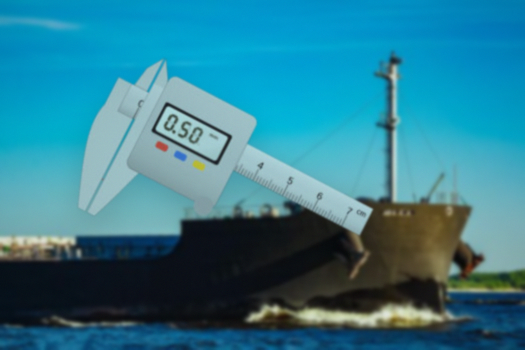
0.50
